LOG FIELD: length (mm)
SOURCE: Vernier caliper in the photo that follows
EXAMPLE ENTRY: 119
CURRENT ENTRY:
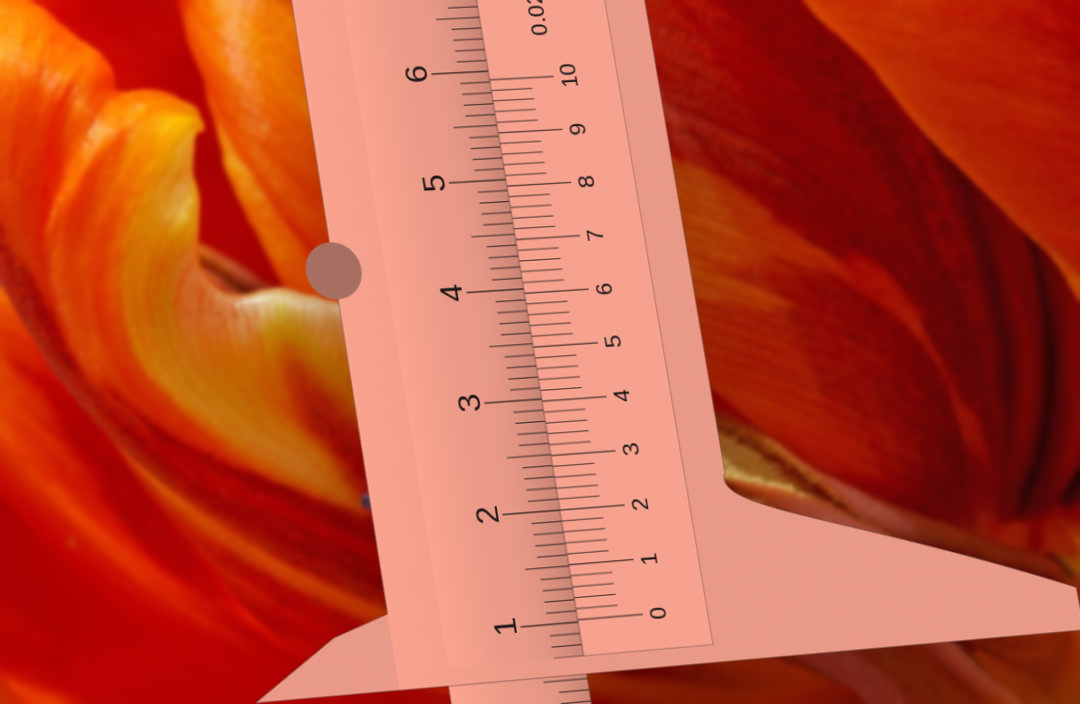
10.2
